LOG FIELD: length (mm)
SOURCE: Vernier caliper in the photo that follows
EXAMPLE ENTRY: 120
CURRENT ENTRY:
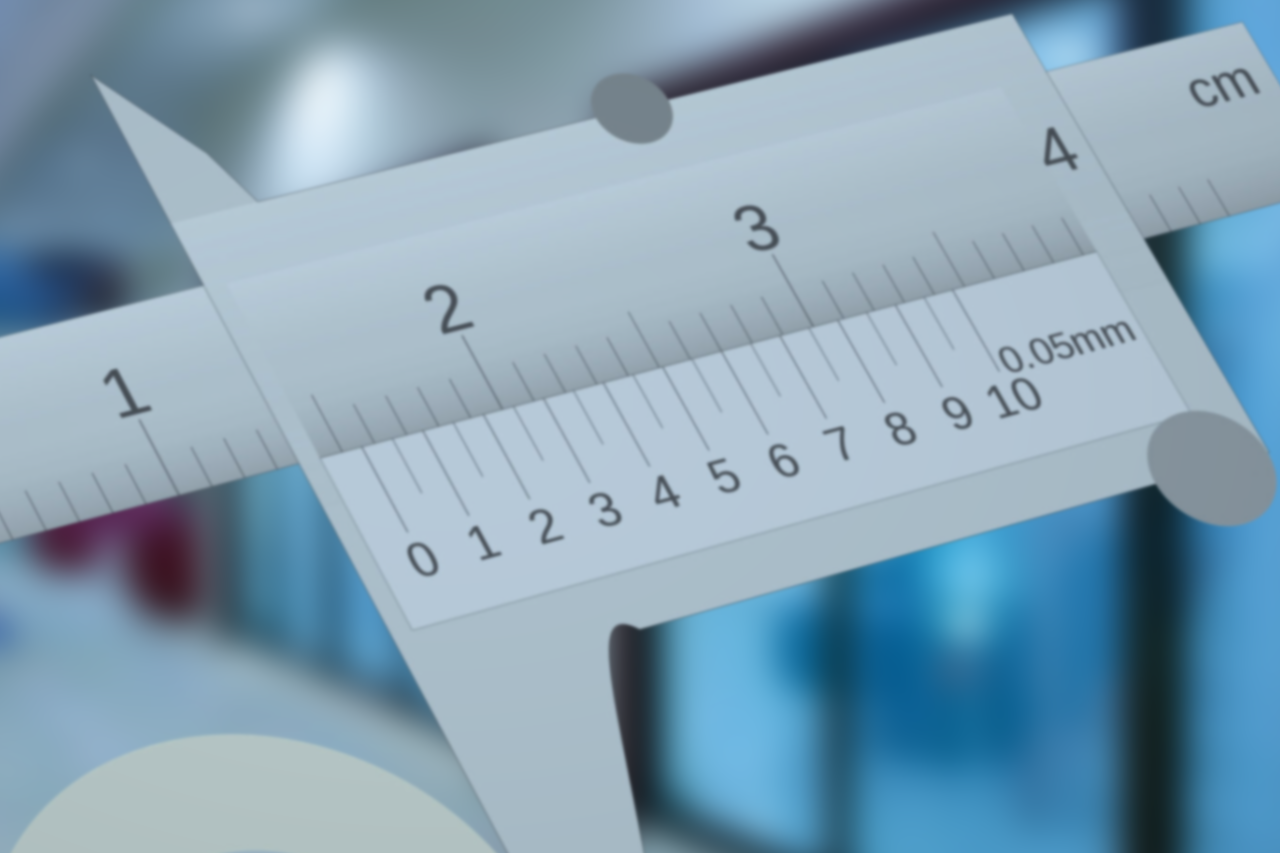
15.6
